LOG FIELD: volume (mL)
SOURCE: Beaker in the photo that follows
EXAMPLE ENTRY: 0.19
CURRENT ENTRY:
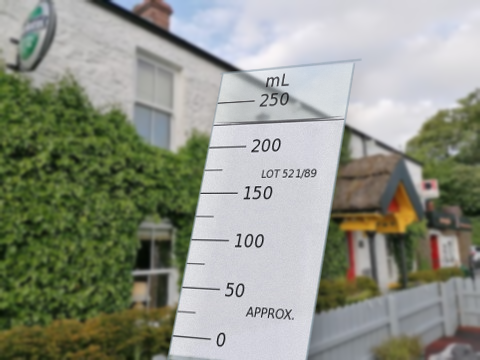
225
